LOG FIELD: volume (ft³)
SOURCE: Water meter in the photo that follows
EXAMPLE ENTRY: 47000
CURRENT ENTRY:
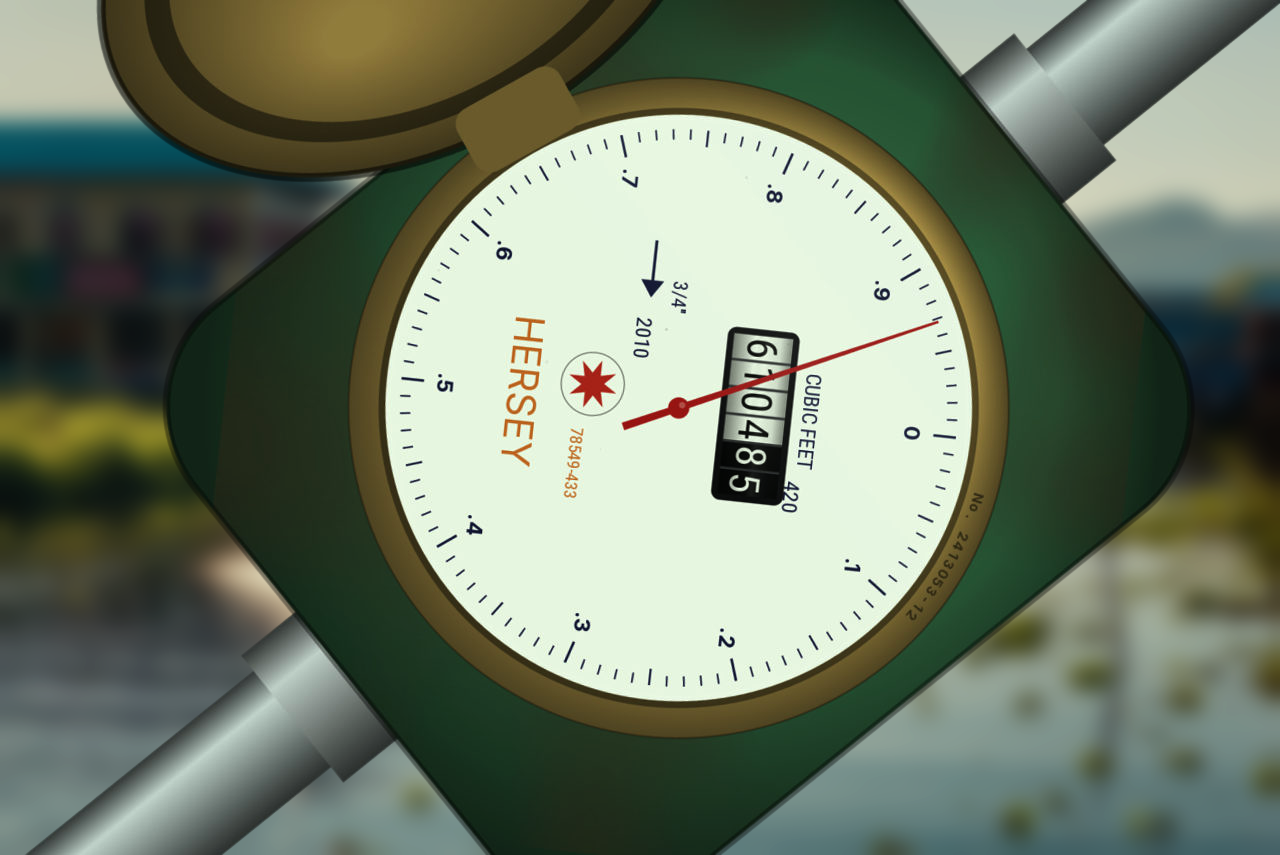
610484.93
